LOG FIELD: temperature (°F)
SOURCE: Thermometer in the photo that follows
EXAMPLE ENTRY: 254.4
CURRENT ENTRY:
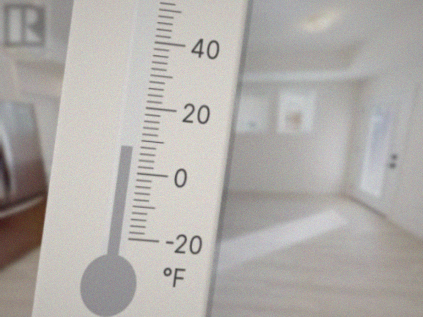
8
